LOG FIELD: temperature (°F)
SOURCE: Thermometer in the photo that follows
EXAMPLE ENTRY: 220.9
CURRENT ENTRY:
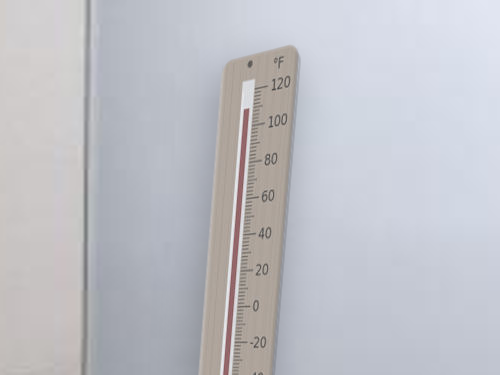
110
